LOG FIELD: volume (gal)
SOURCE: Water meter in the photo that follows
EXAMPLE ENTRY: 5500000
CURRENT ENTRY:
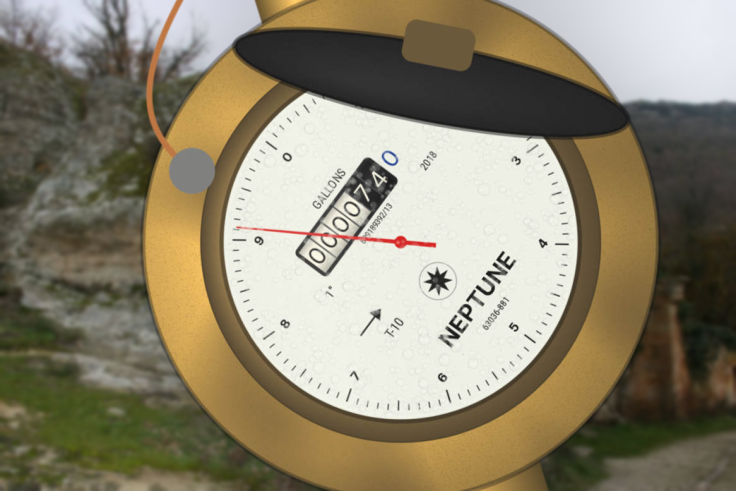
739.1
